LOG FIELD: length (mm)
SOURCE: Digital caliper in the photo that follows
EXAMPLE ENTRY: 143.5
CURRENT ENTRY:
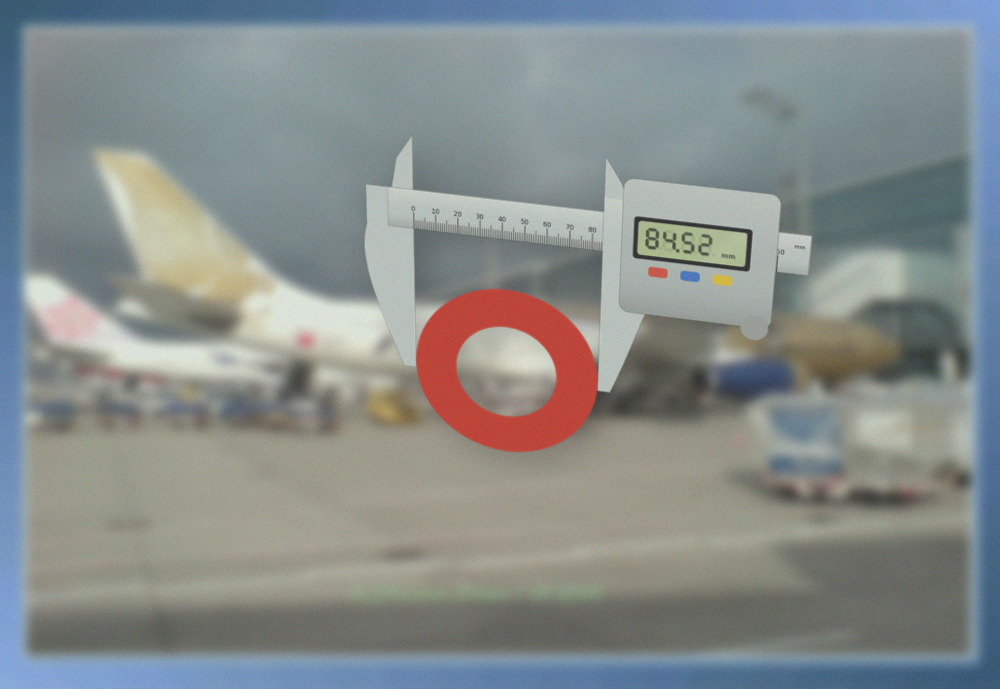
84.52
